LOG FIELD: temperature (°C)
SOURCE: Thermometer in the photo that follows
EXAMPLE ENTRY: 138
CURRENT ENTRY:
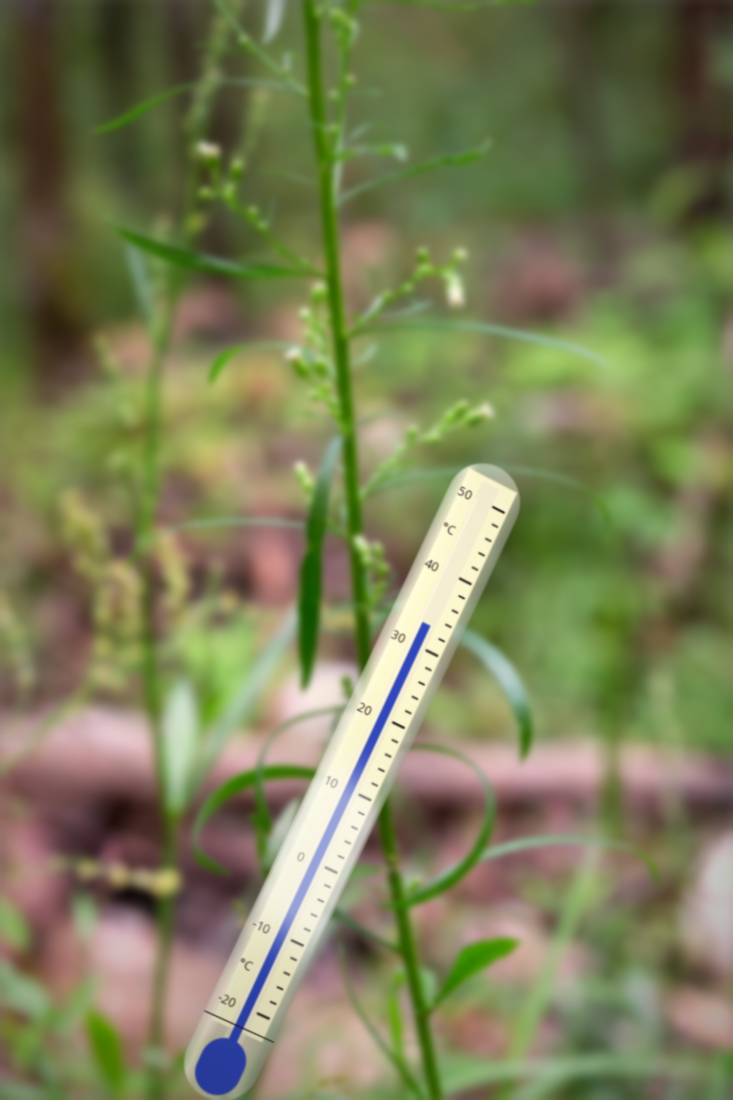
33
